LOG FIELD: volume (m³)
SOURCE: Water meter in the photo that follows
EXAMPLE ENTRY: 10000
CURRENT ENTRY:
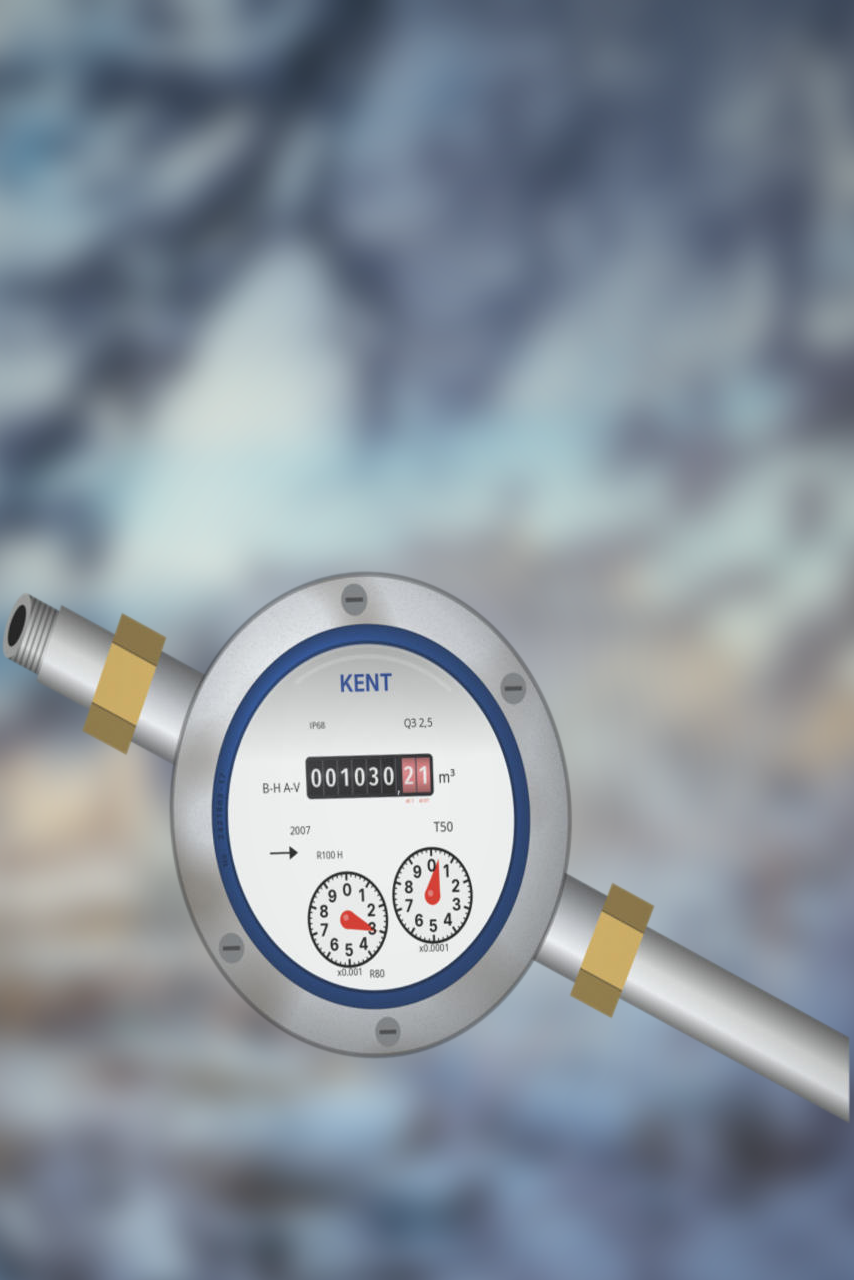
1030.2130
